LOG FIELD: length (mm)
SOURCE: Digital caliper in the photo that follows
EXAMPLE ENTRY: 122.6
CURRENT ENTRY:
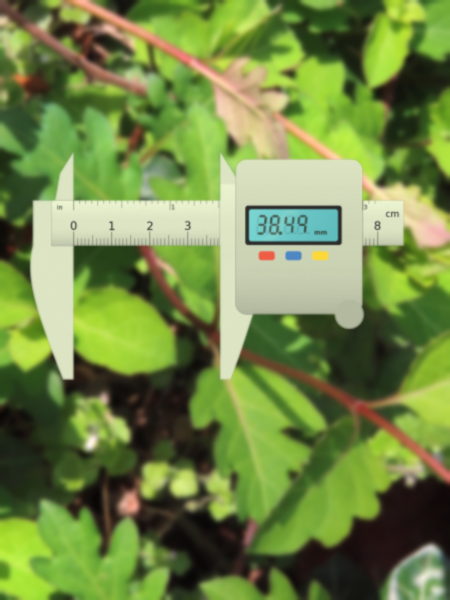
38.49
